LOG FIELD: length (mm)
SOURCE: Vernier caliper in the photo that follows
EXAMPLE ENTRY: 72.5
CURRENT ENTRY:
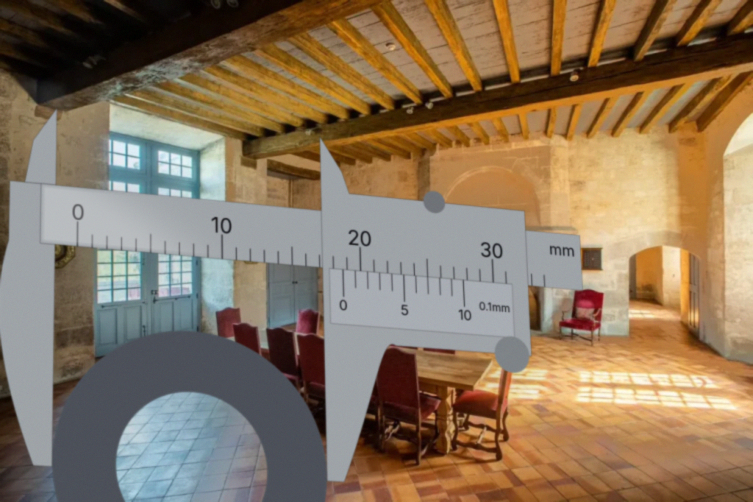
18.7
